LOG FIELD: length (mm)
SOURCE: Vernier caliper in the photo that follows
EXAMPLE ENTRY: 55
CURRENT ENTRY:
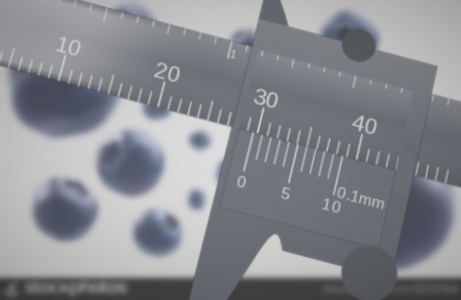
29.6
